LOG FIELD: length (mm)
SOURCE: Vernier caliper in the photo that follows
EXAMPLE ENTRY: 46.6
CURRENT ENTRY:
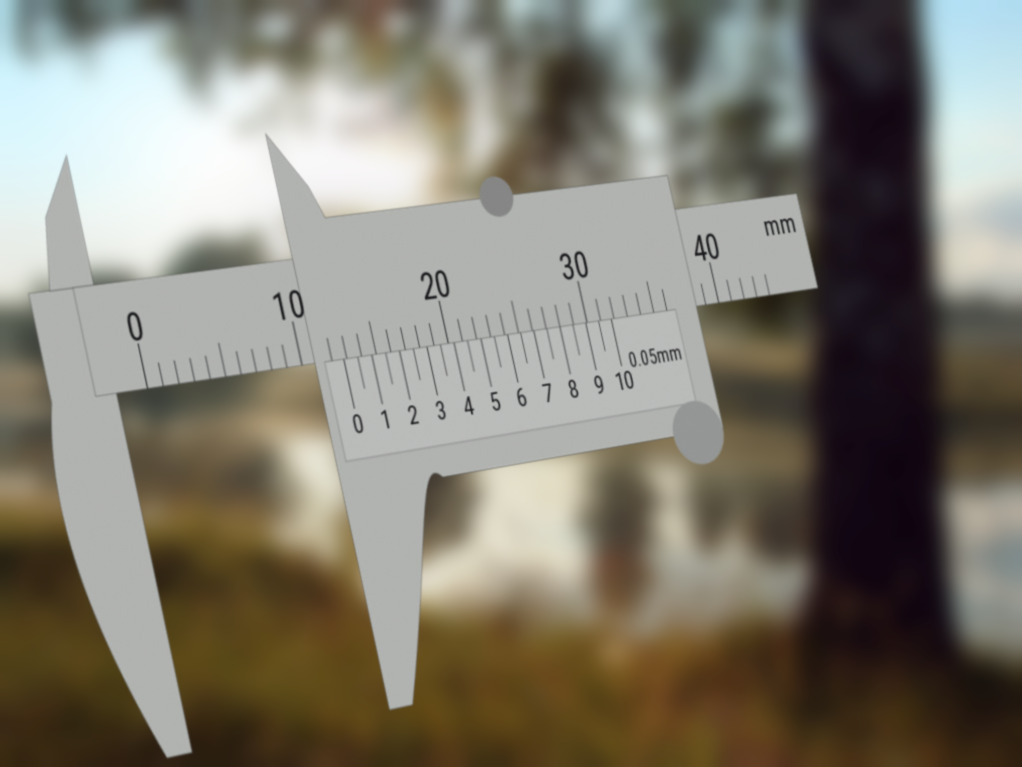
12.8
